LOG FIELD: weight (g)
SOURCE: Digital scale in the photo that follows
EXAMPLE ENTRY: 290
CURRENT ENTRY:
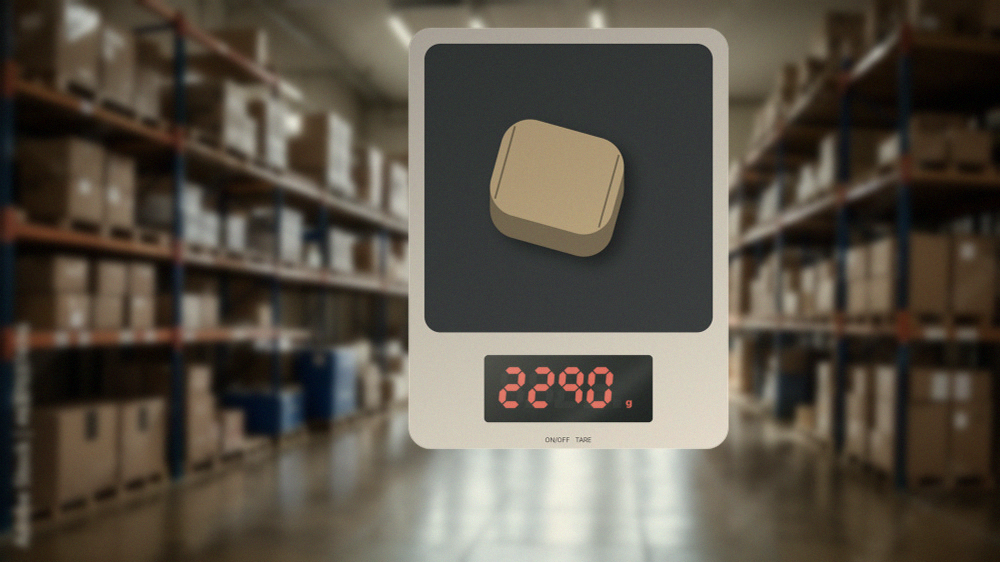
2290
